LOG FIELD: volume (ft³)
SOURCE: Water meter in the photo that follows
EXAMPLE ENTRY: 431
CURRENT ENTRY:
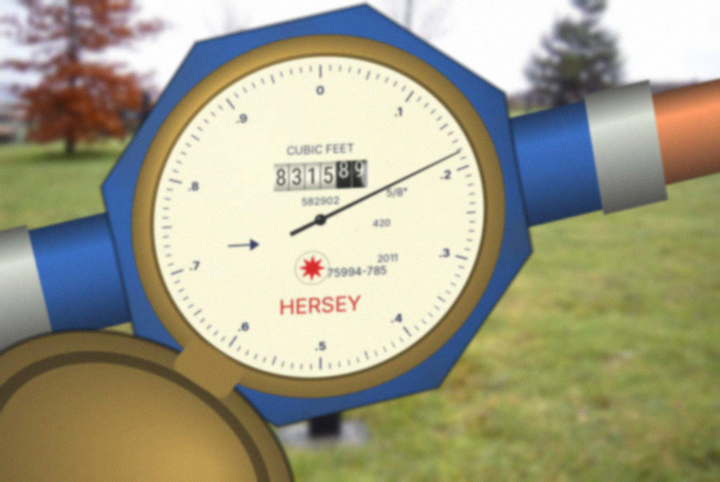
831589.18
